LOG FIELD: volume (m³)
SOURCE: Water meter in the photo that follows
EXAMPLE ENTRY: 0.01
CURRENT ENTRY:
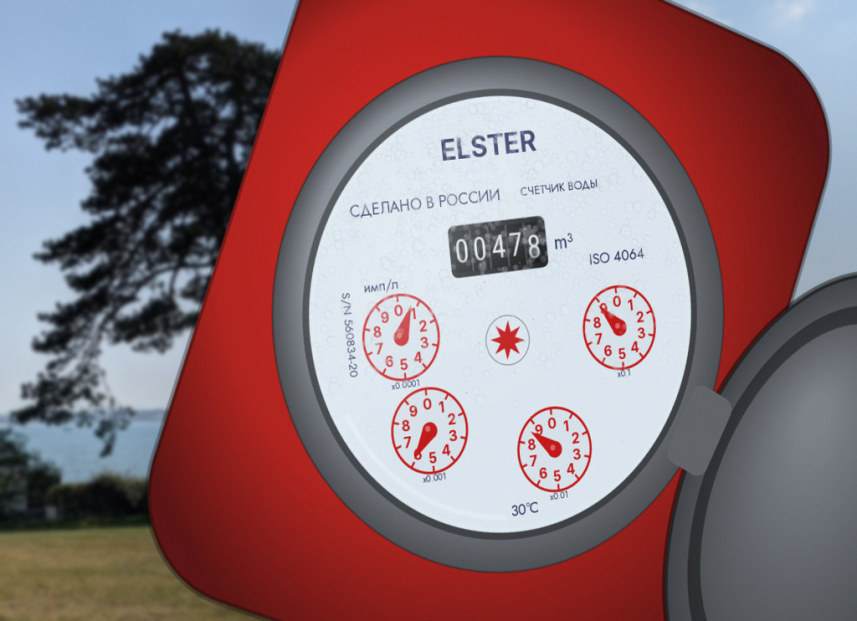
477.8860
